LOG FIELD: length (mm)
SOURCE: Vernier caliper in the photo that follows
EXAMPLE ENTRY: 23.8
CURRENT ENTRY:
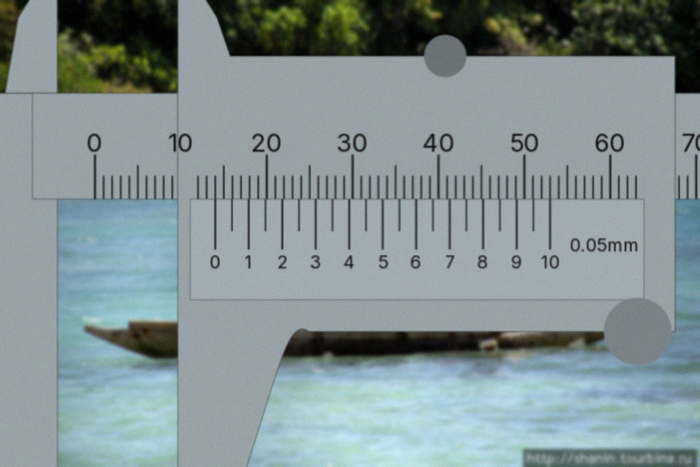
14.0
